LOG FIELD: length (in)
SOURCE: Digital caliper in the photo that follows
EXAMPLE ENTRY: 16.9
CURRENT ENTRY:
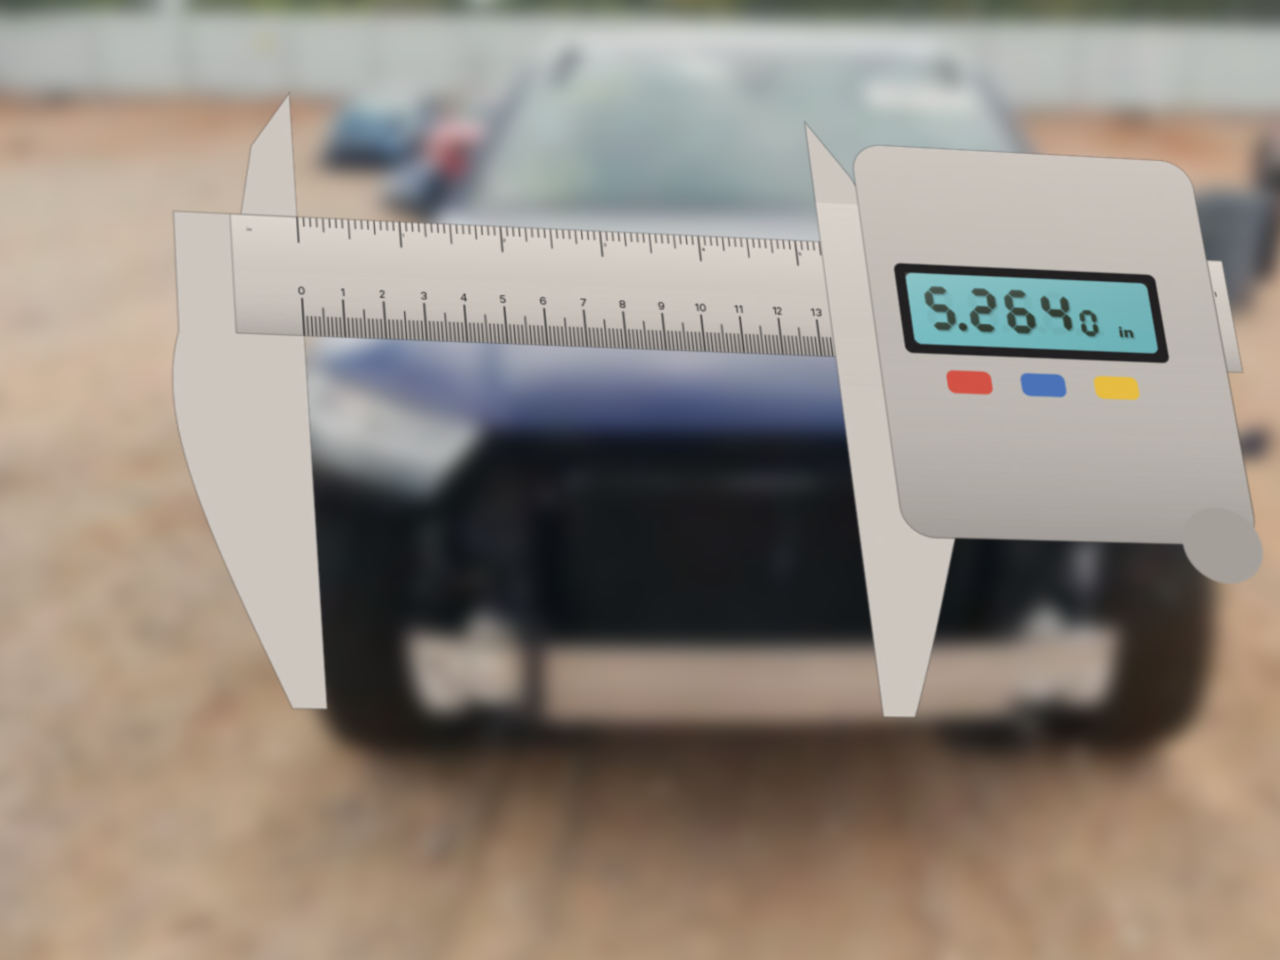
5.2640
